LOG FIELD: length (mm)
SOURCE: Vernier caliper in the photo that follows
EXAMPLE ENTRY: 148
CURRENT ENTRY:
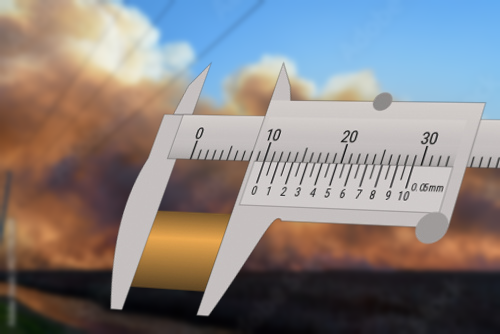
10.0
